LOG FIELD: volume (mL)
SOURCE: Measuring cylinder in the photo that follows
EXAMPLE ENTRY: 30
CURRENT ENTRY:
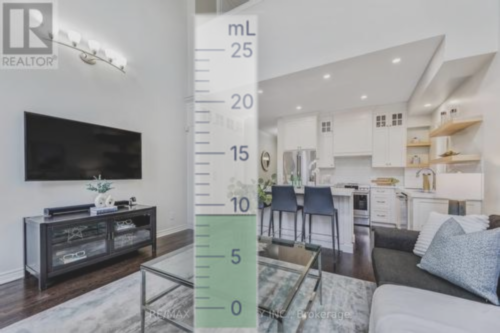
9
